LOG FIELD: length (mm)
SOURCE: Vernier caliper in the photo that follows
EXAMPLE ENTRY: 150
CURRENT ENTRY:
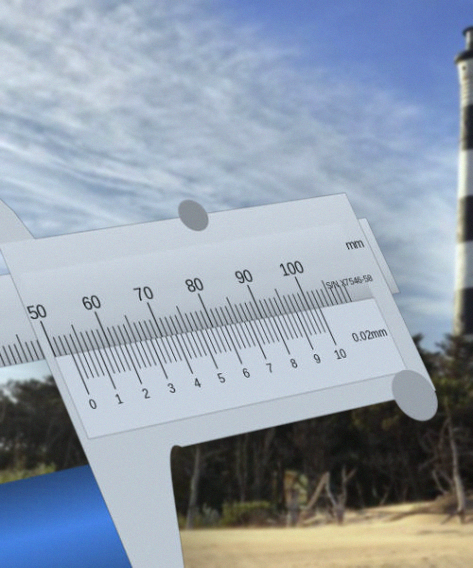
53.0
